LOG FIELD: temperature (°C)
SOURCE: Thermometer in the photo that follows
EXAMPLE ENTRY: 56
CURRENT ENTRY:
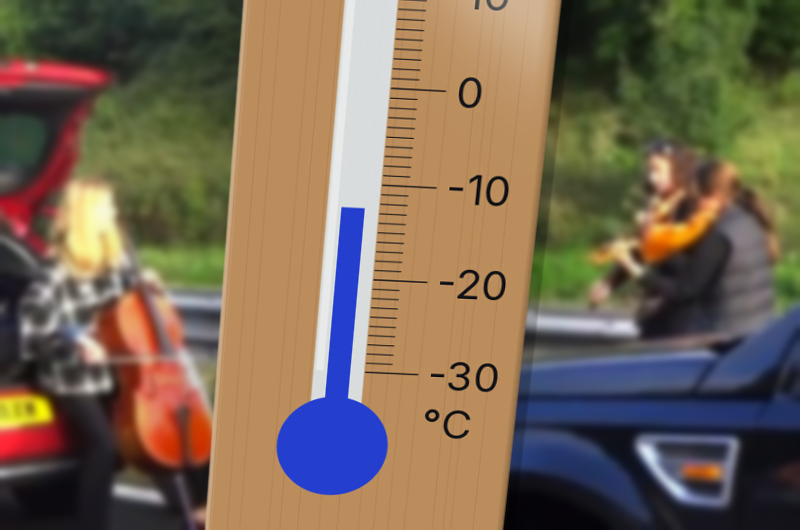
-12.5
